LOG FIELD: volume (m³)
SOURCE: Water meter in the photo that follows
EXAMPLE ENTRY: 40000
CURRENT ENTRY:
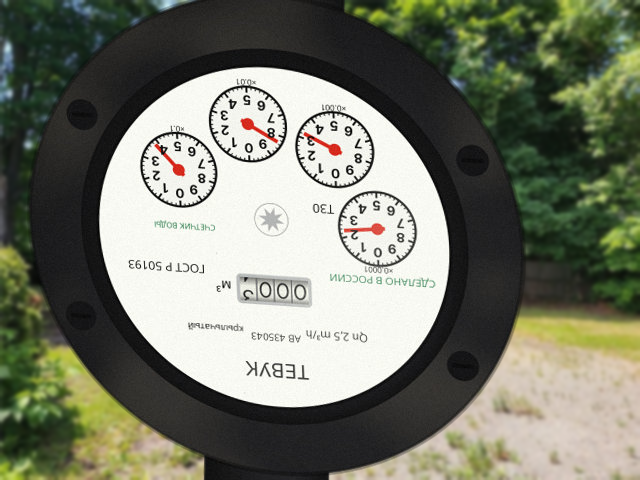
3.3832
